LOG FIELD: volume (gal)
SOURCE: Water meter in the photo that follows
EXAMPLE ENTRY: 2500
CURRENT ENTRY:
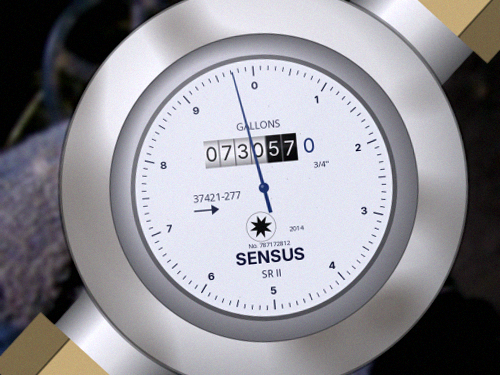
730569.7
